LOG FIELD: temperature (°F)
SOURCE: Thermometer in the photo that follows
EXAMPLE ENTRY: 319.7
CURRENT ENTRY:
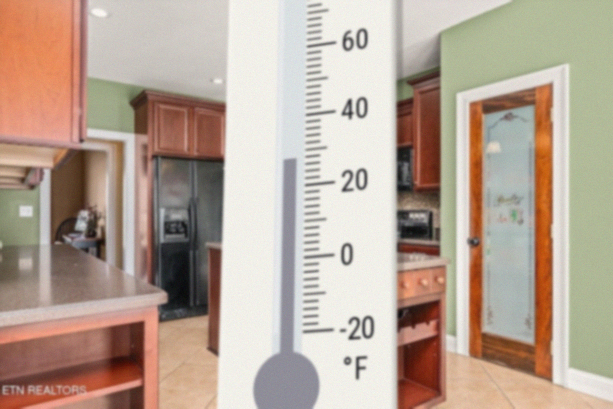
28
